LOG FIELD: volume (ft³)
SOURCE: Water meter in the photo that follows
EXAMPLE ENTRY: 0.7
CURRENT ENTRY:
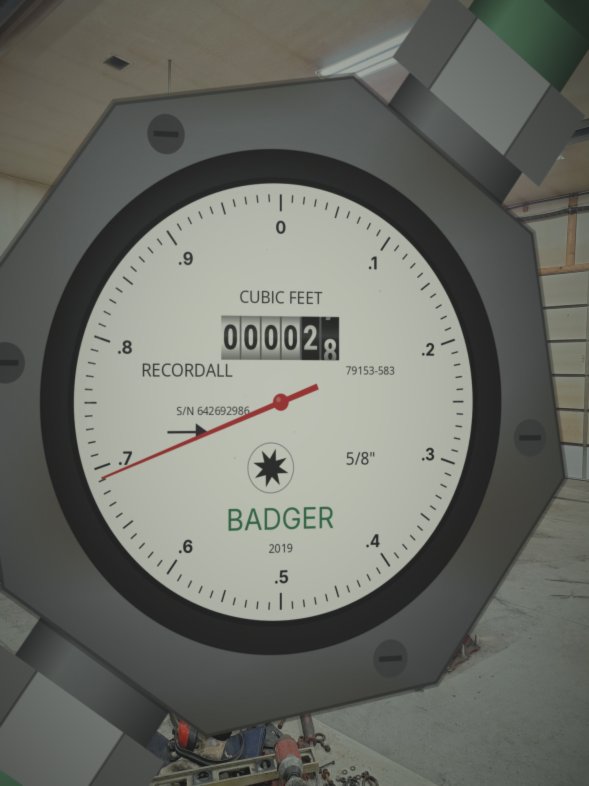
27.69
